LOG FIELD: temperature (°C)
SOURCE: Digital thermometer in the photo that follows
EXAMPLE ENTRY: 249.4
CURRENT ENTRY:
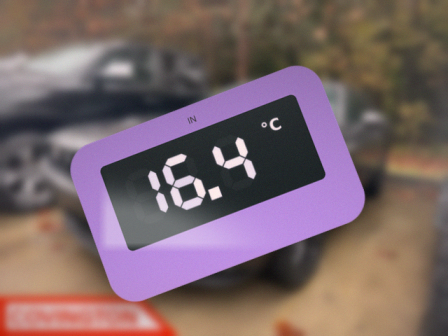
16.4
